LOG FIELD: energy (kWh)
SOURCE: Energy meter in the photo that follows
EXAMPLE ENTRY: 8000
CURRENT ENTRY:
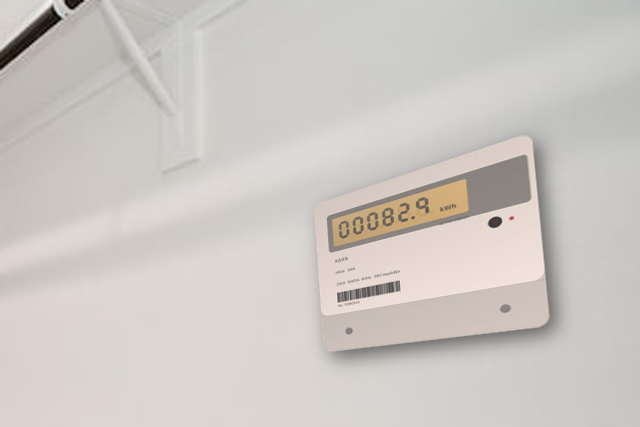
82.9
